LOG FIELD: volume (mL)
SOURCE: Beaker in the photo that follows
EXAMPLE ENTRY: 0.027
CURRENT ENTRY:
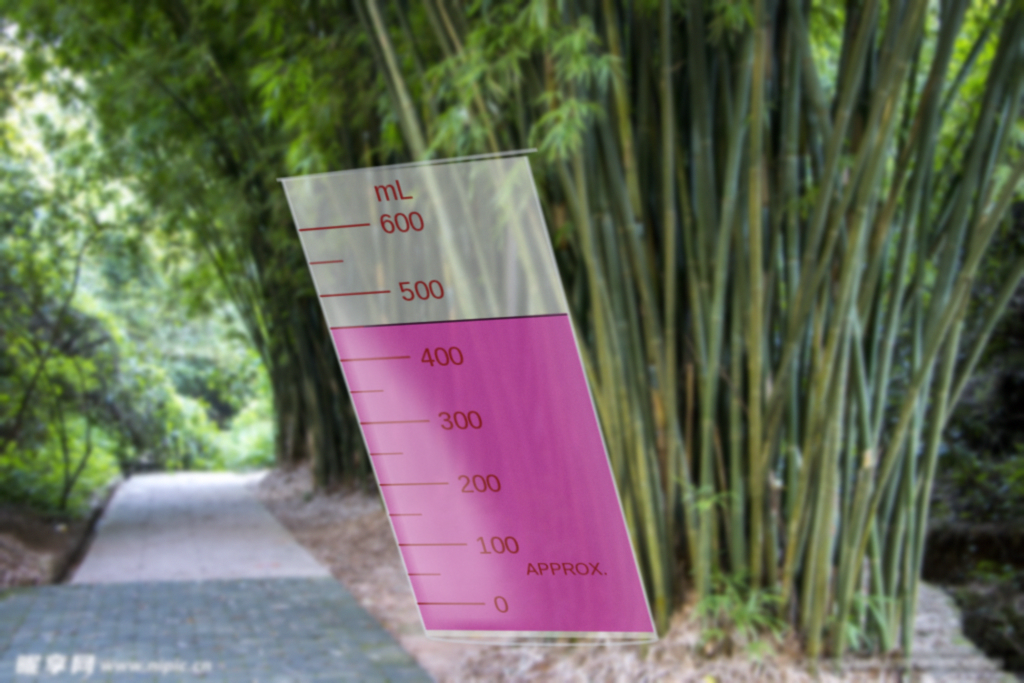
450
